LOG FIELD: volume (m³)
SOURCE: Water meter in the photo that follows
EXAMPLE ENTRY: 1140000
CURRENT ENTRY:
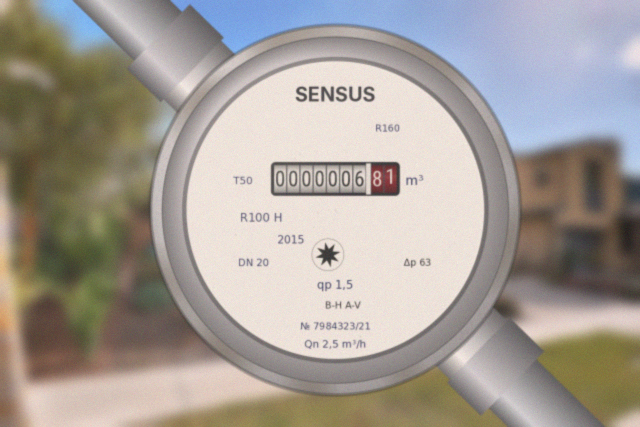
6.81
